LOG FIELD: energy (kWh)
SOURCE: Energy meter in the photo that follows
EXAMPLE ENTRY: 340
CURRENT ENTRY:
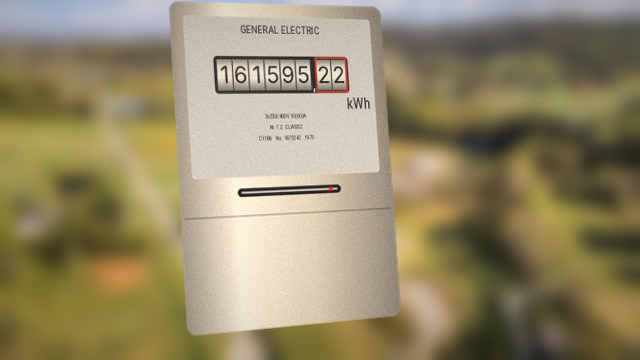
161595.22
